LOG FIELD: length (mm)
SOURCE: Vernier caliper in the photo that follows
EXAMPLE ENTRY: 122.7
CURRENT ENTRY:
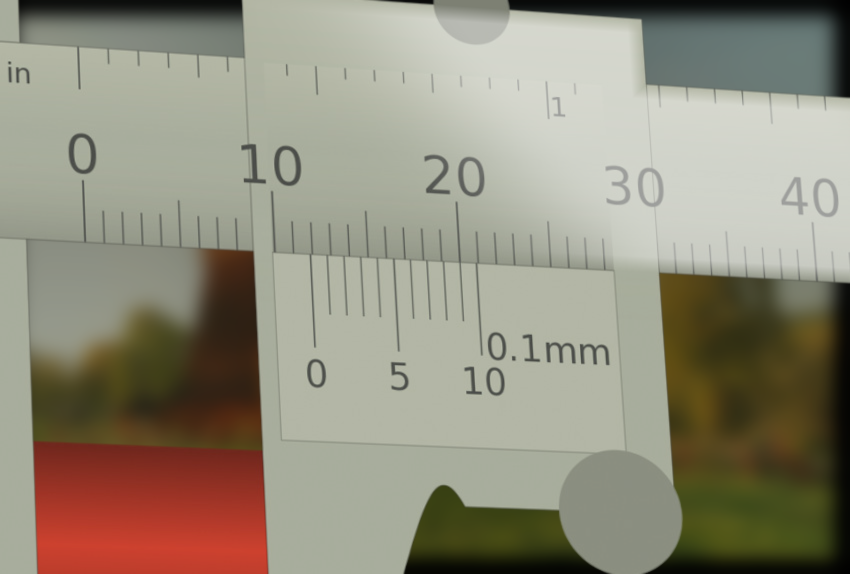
11.9
